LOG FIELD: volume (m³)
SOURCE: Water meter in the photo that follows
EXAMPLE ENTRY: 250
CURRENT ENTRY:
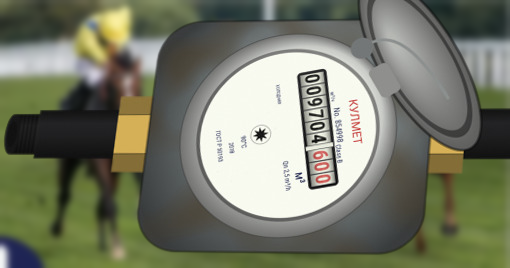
9704.600
